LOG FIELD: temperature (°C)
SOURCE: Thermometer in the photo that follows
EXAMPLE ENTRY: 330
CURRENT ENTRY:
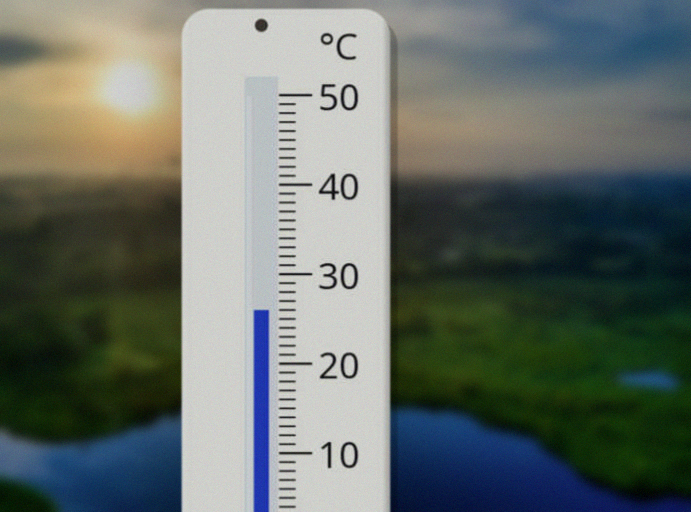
26
